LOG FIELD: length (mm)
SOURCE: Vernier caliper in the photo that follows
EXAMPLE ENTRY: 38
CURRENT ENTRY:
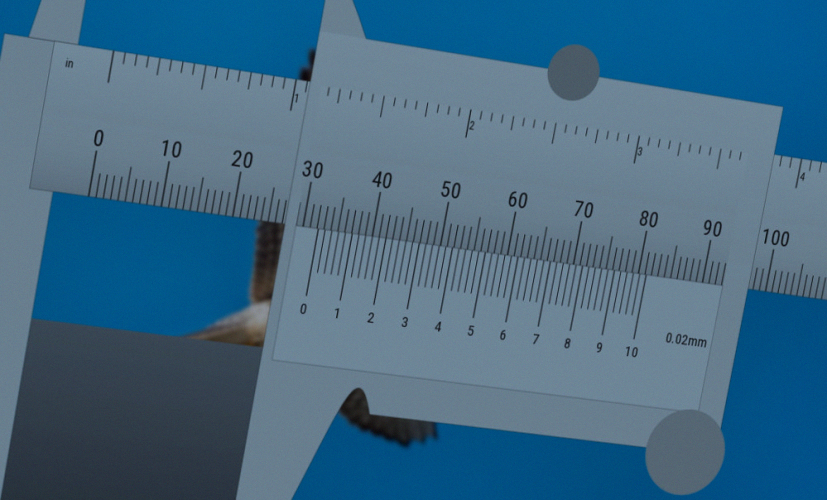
32.2
